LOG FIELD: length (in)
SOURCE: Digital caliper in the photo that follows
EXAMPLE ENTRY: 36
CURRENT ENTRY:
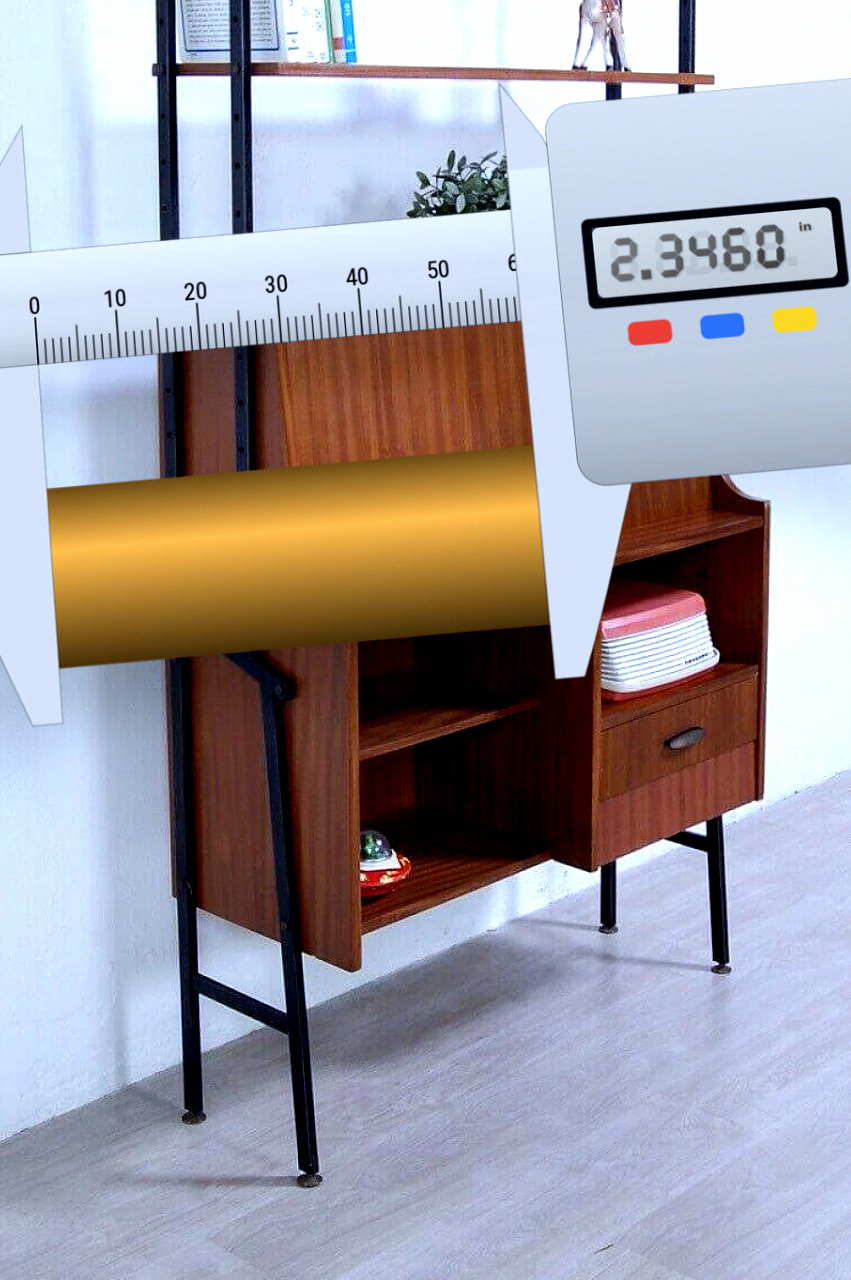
2.3460
